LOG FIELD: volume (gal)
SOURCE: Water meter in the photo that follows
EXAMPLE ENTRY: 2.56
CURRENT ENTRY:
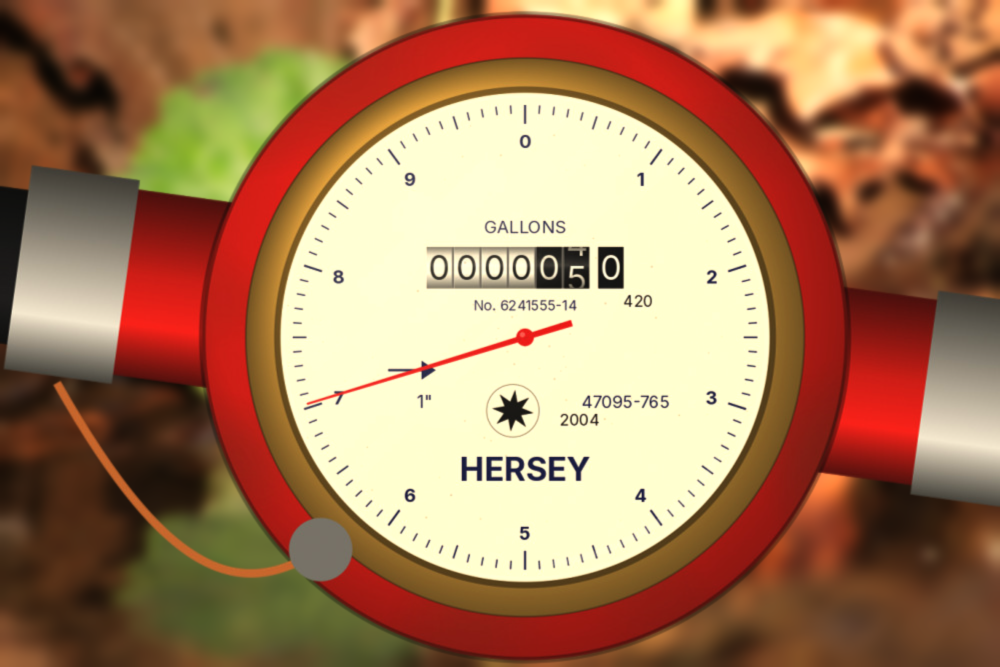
47.0
